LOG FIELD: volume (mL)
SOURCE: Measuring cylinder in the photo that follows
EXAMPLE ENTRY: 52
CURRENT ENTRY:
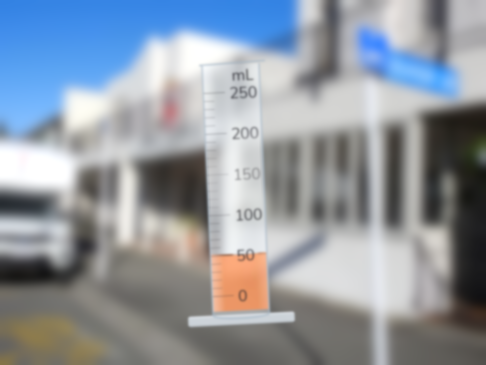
50
